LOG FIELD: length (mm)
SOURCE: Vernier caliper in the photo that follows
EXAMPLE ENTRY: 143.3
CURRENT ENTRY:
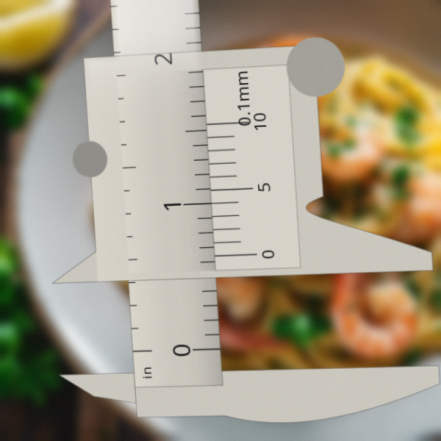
6.4
